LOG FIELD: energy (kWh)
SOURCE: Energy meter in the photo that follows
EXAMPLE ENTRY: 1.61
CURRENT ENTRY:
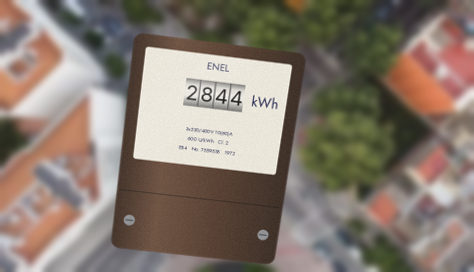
2844
